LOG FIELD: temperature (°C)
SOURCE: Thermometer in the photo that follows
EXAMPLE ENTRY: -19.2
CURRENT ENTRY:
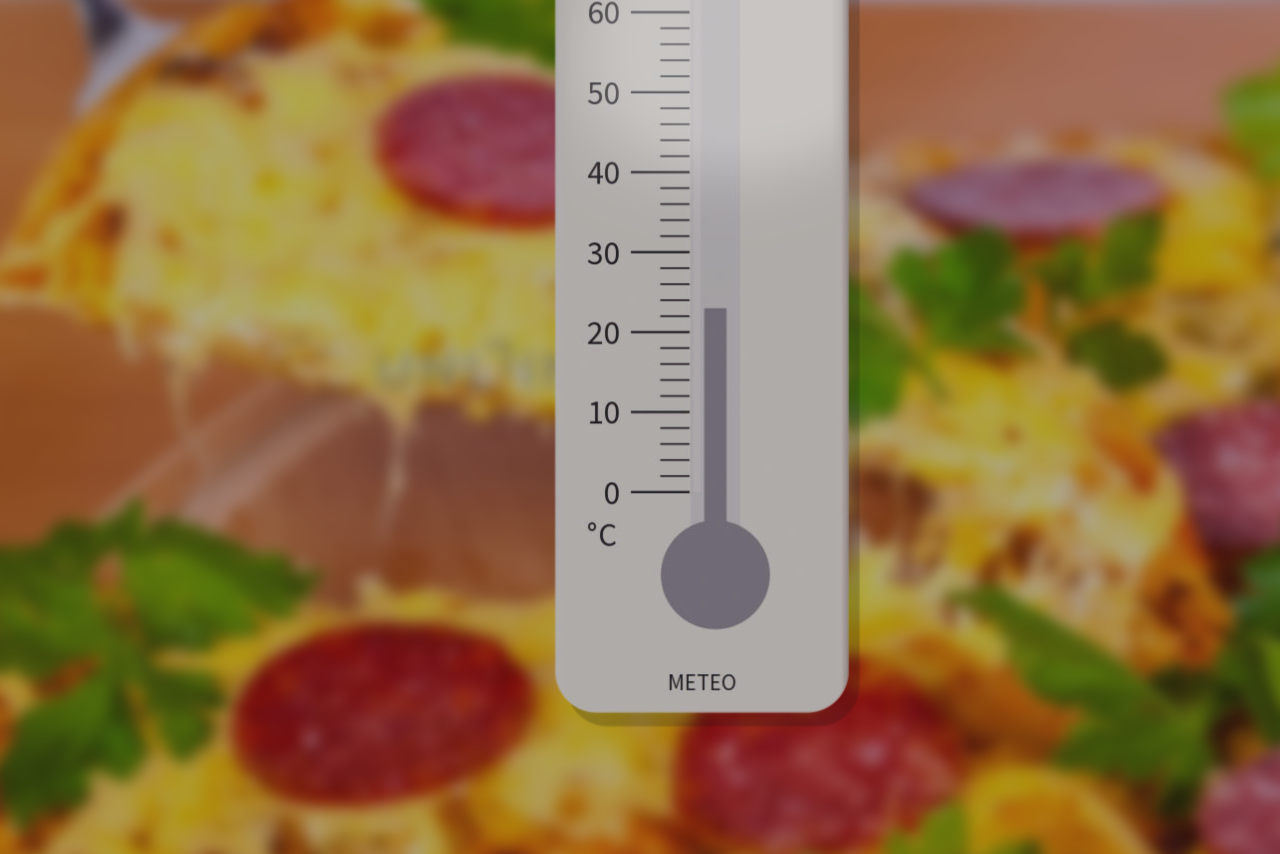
23
